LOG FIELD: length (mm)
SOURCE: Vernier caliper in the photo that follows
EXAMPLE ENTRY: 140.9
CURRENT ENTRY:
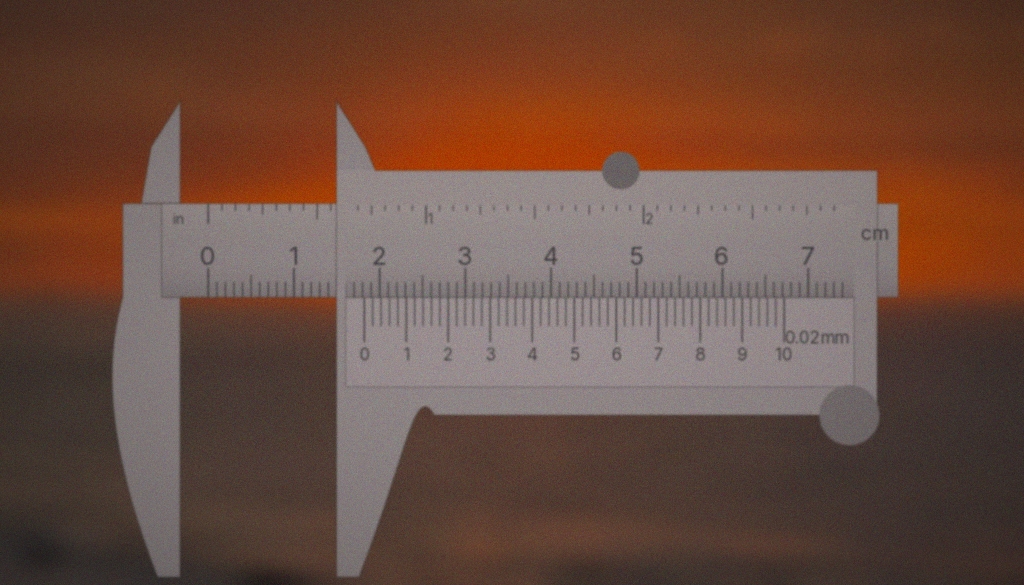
18.2
